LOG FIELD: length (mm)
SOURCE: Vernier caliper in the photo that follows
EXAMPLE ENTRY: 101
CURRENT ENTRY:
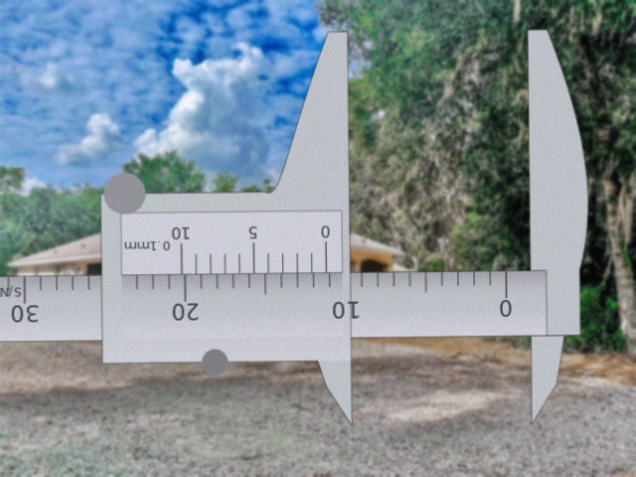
11.2
